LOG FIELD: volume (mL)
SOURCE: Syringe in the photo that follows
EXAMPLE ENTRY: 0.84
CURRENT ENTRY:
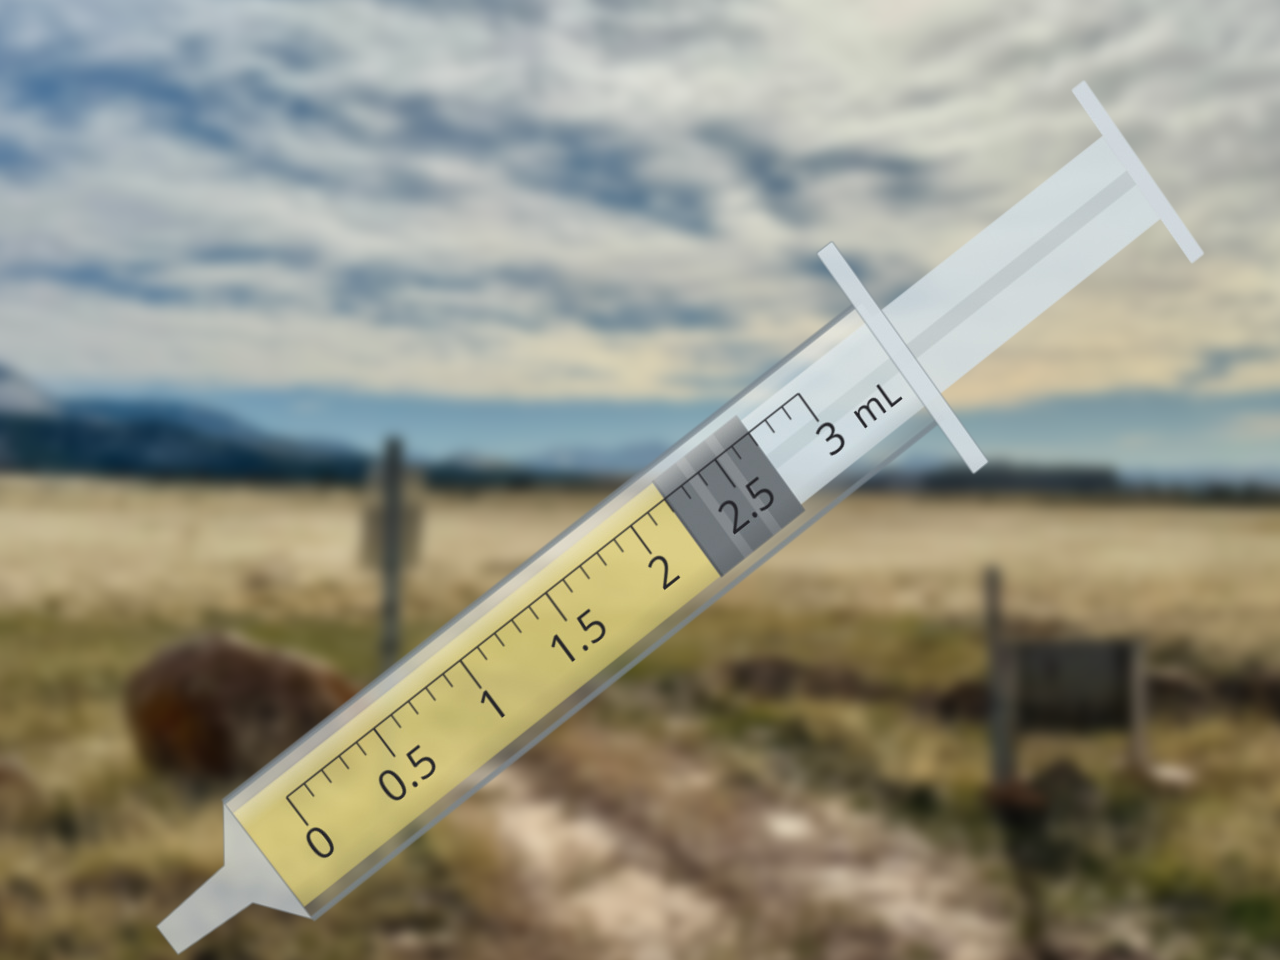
2.2
